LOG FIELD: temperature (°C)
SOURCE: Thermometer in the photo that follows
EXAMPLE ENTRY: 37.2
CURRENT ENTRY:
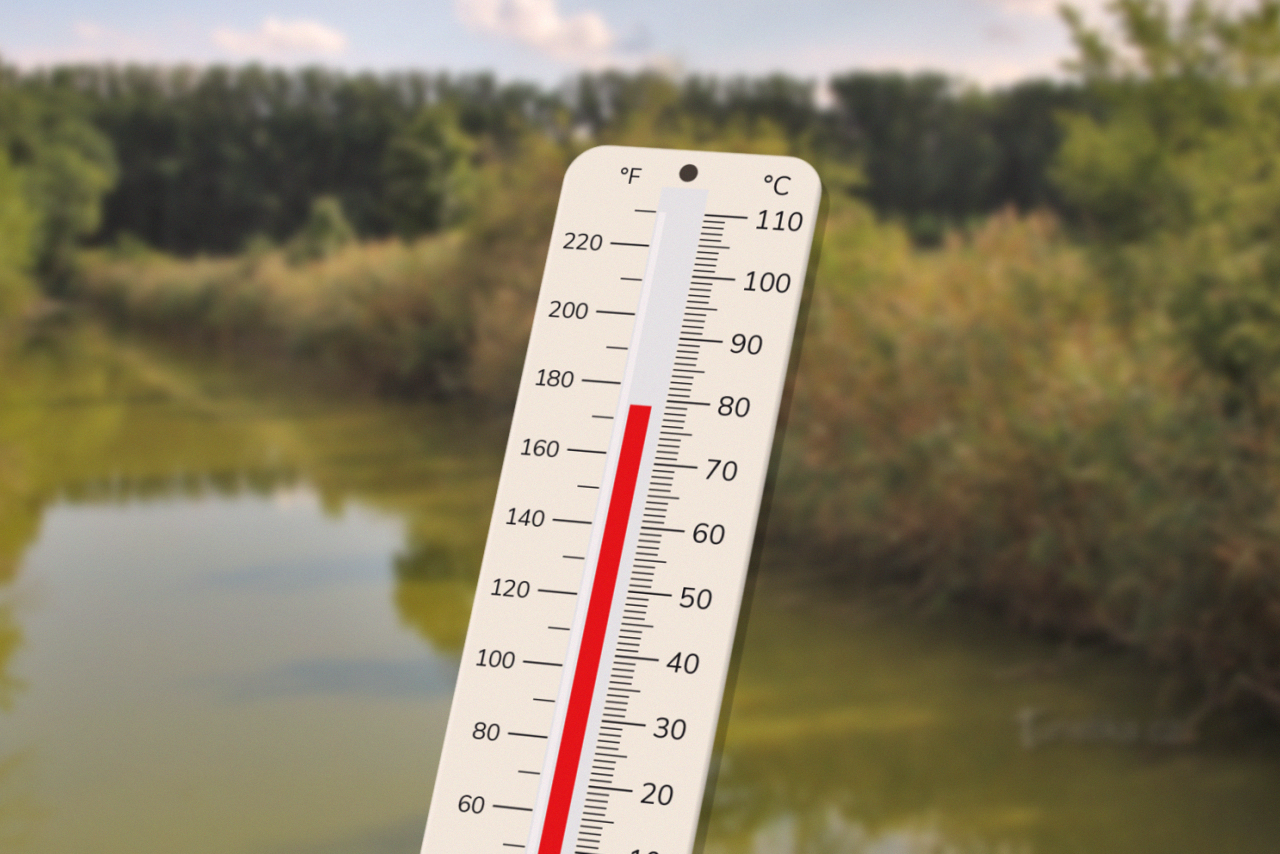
79
